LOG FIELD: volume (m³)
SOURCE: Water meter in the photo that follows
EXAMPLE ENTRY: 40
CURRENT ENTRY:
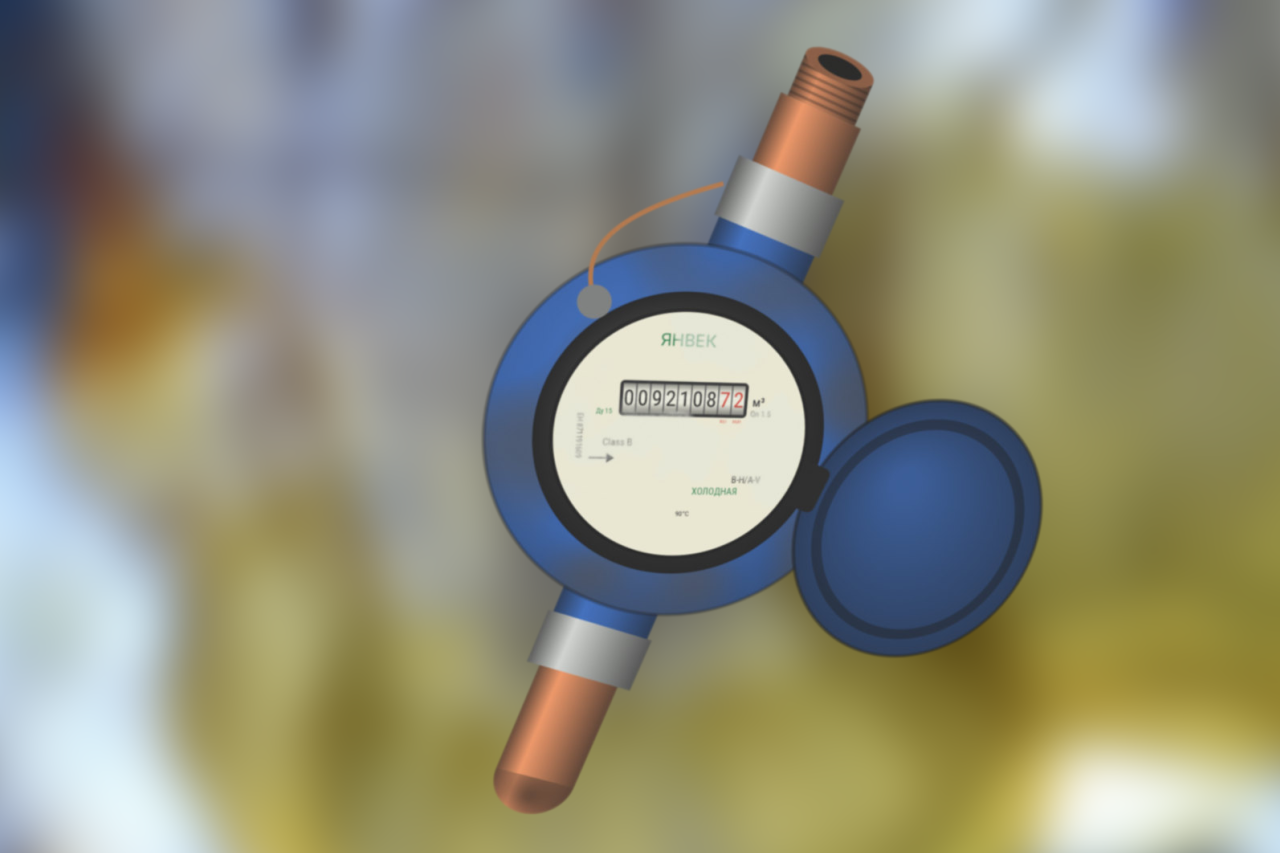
92108.72
